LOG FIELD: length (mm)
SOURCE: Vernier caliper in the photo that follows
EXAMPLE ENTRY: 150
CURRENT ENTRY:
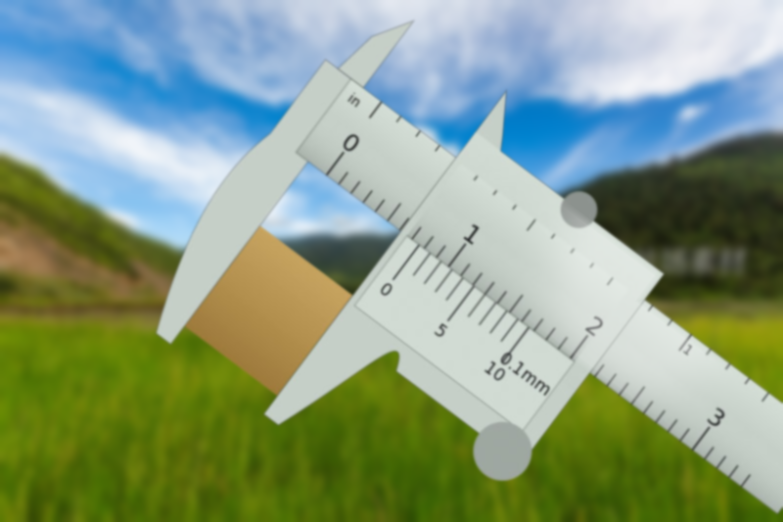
7.6
